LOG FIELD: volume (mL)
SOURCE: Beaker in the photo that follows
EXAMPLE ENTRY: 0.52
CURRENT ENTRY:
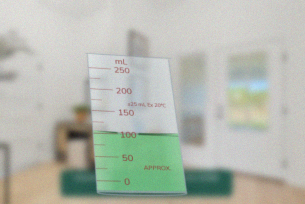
100
